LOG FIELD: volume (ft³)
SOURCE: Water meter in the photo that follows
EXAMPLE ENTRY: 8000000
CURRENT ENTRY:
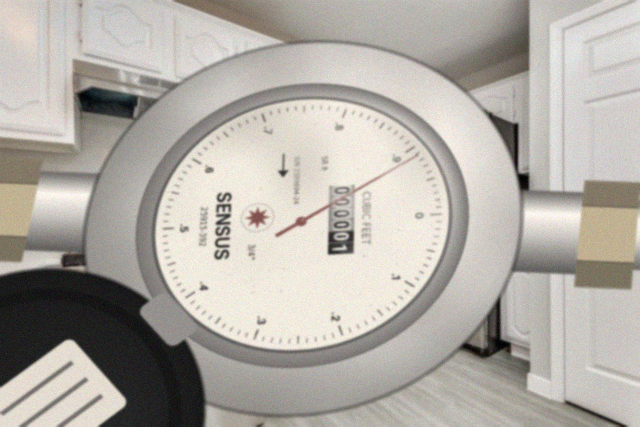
0.91
